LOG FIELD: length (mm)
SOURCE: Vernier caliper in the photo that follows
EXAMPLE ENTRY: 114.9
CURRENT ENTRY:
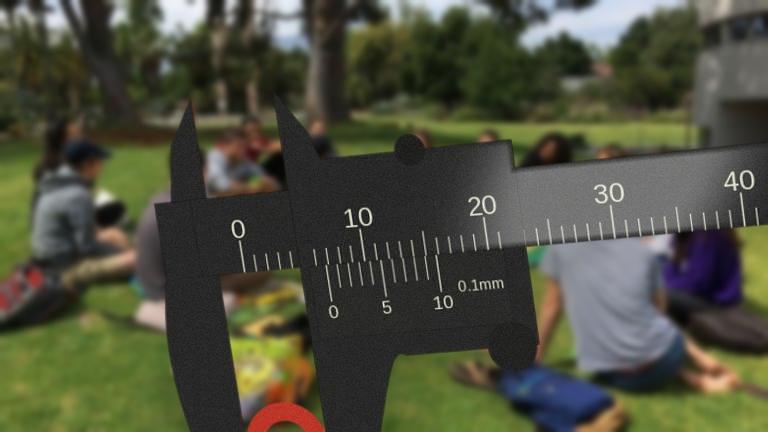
6.8
